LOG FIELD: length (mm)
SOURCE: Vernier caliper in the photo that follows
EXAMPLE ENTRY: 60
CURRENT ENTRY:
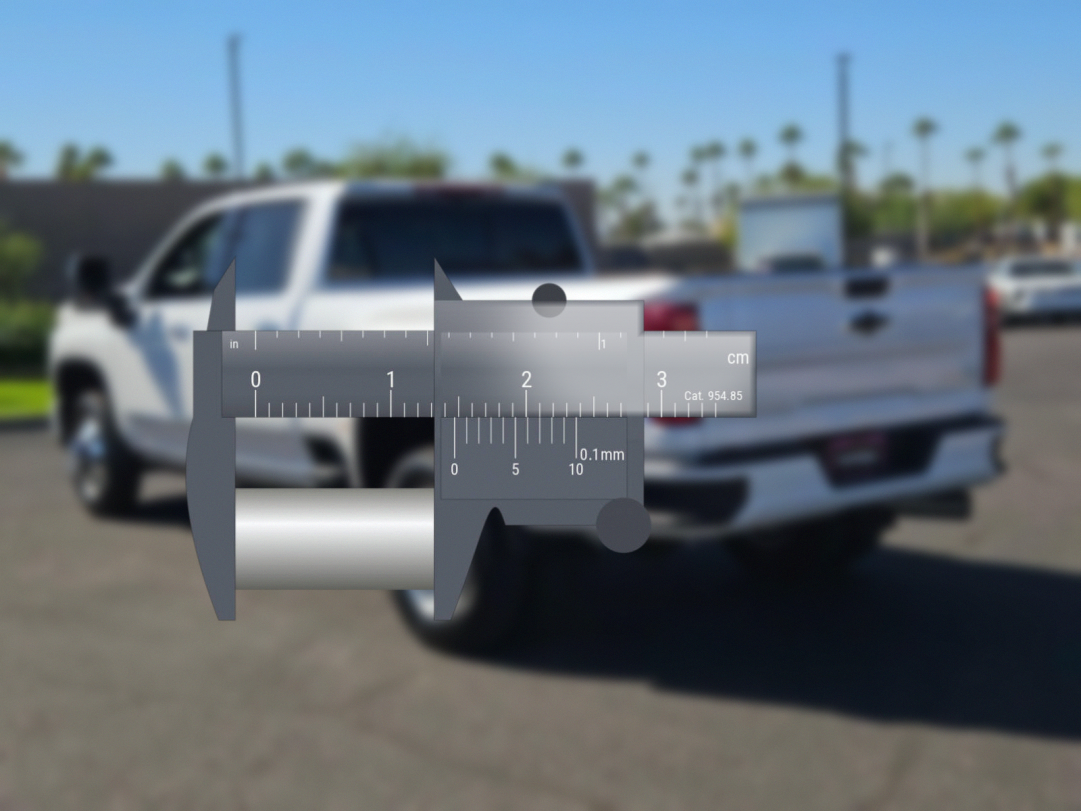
14.7
